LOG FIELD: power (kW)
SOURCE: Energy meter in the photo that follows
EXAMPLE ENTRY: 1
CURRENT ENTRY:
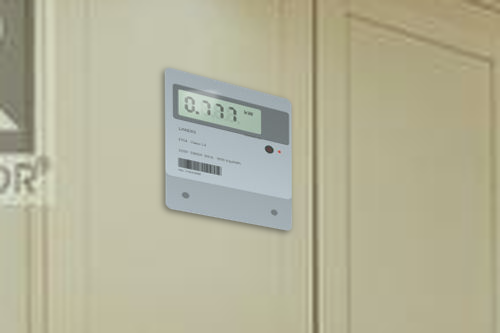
0.777
